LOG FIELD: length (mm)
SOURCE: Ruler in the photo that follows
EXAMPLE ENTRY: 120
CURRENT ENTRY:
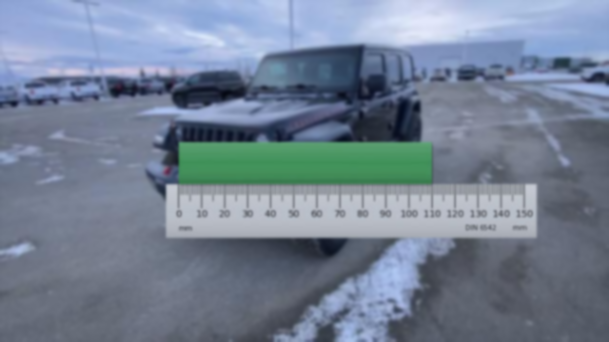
110
